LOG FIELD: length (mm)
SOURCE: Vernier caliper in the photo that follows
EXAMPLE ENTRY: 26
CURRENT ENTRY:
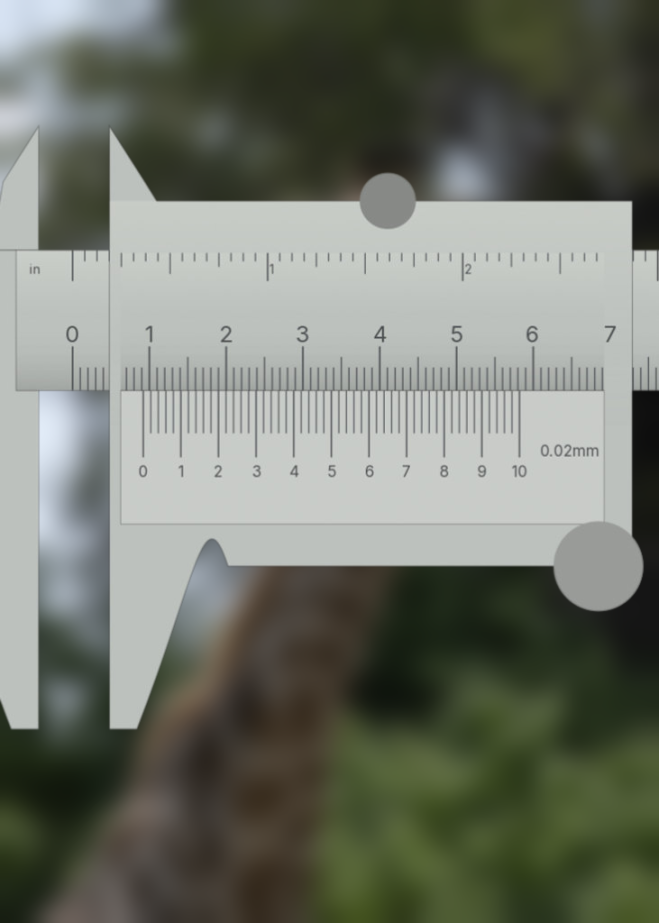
9.2
